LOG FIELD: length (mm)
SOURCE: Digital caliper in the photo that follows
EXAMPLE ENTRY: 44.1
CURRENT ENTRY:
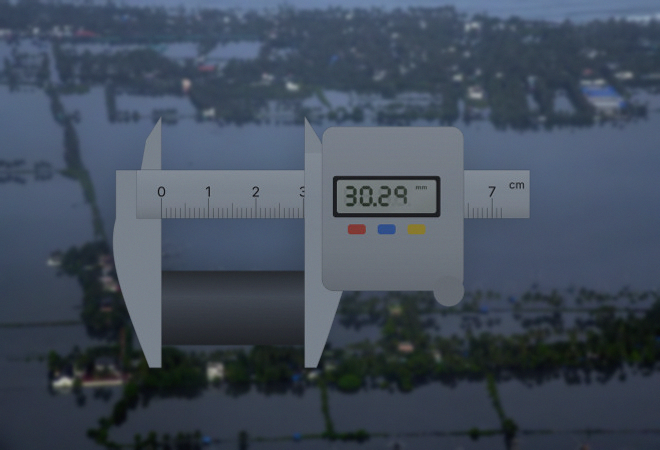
30.29
